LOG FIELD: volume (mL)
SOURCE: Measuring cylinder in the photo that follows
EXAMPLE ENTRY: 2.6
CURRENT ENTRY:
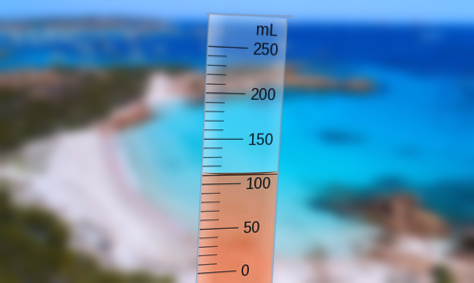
110
